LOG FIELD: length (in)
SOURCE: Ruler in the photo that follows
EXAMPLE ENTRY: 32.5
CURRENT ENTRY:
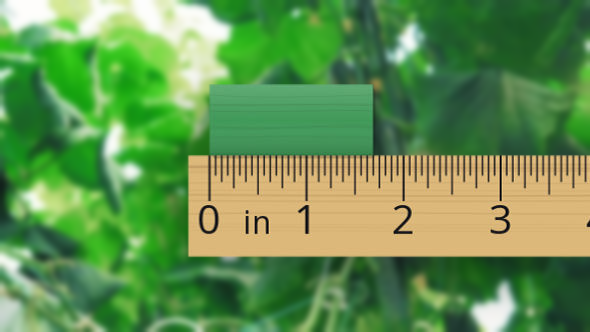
1.6875
